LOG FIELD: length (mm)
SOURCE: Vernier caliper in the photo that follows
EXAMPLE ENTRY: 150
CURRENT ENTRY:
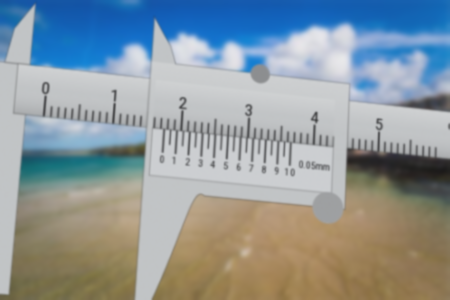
17.5
